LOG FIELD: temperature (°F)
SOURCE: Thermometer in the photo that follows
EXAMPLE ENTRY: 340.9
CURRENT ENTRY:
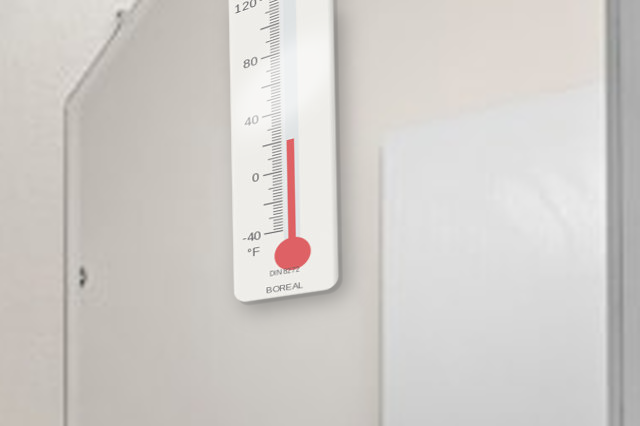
20
